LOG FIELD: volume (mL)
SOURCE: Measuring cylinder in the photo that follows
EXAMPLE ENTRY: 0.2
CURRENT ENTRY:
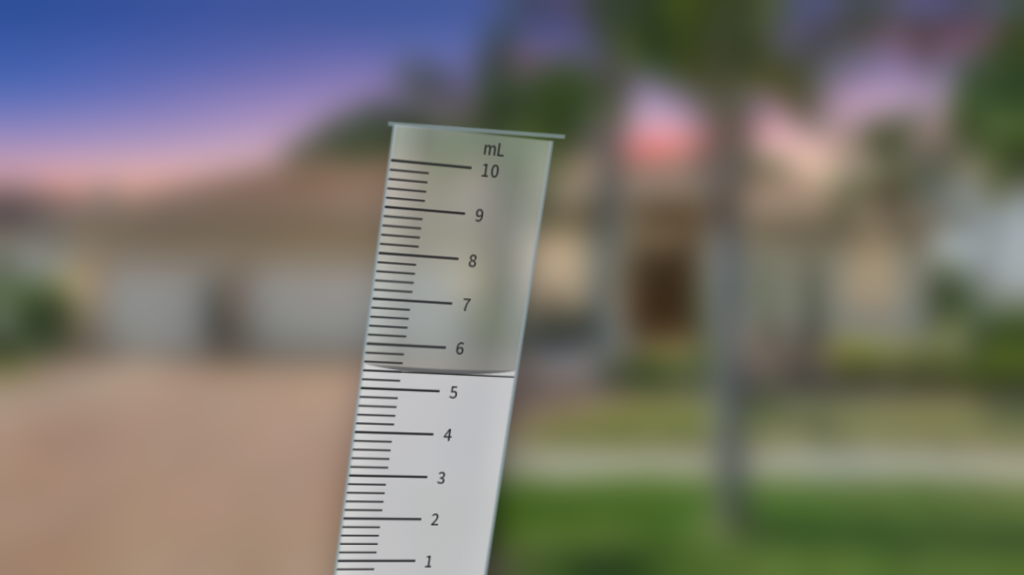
5.4
